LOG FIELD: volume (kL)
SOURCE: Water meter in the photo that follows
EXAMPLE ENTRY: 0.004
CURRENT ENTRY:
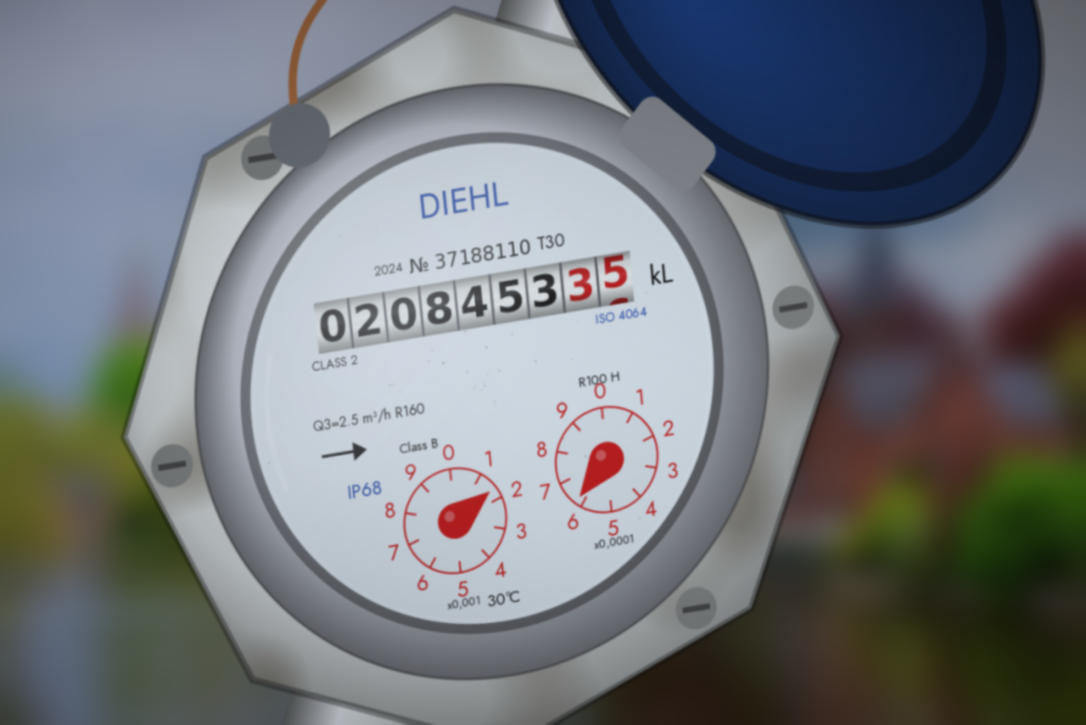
208453.3516
